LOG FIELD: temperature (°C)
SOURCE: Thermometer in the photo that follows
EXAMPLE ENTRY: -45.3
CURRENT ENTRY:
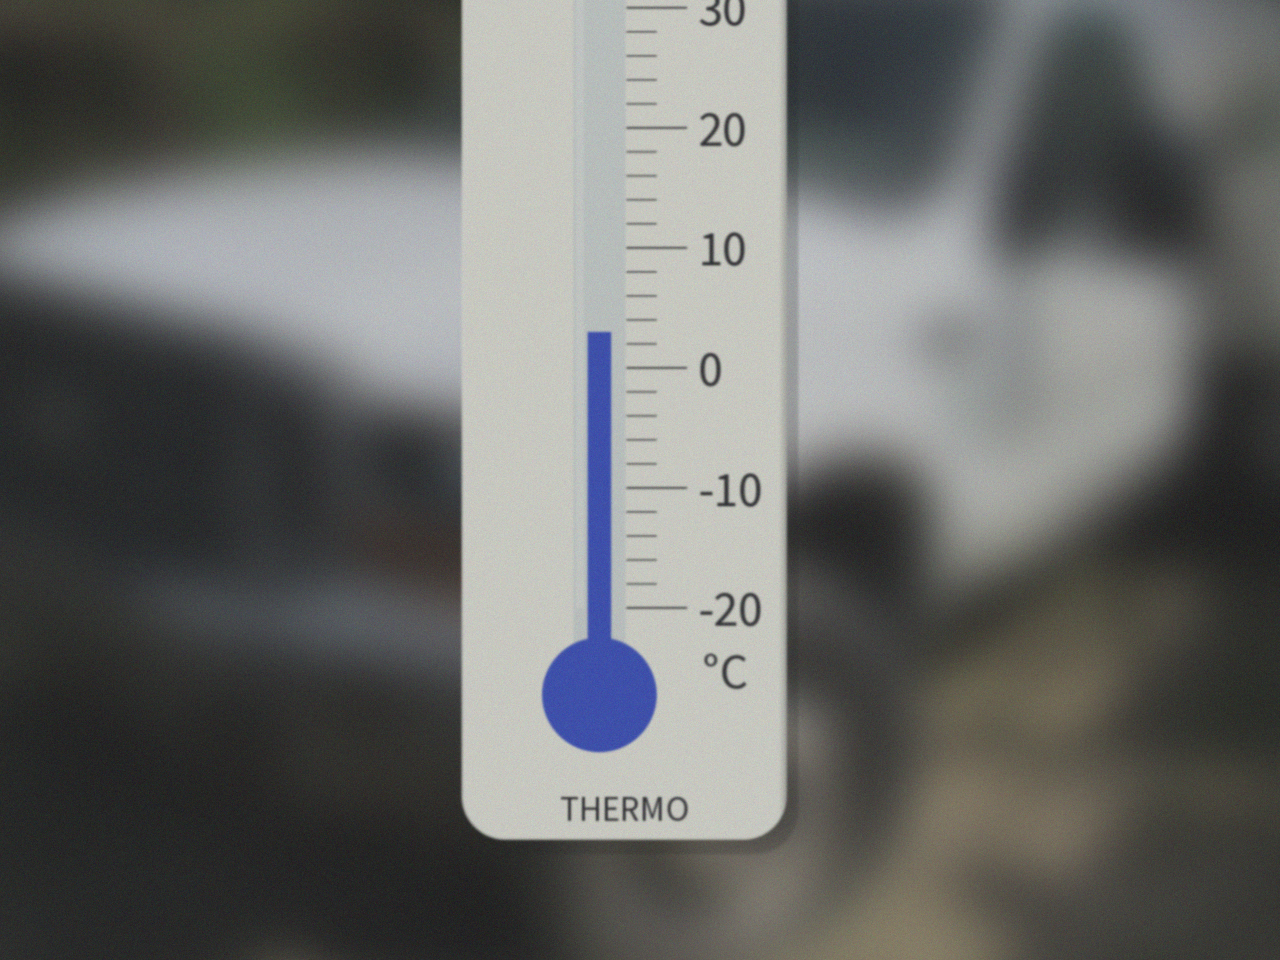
3
